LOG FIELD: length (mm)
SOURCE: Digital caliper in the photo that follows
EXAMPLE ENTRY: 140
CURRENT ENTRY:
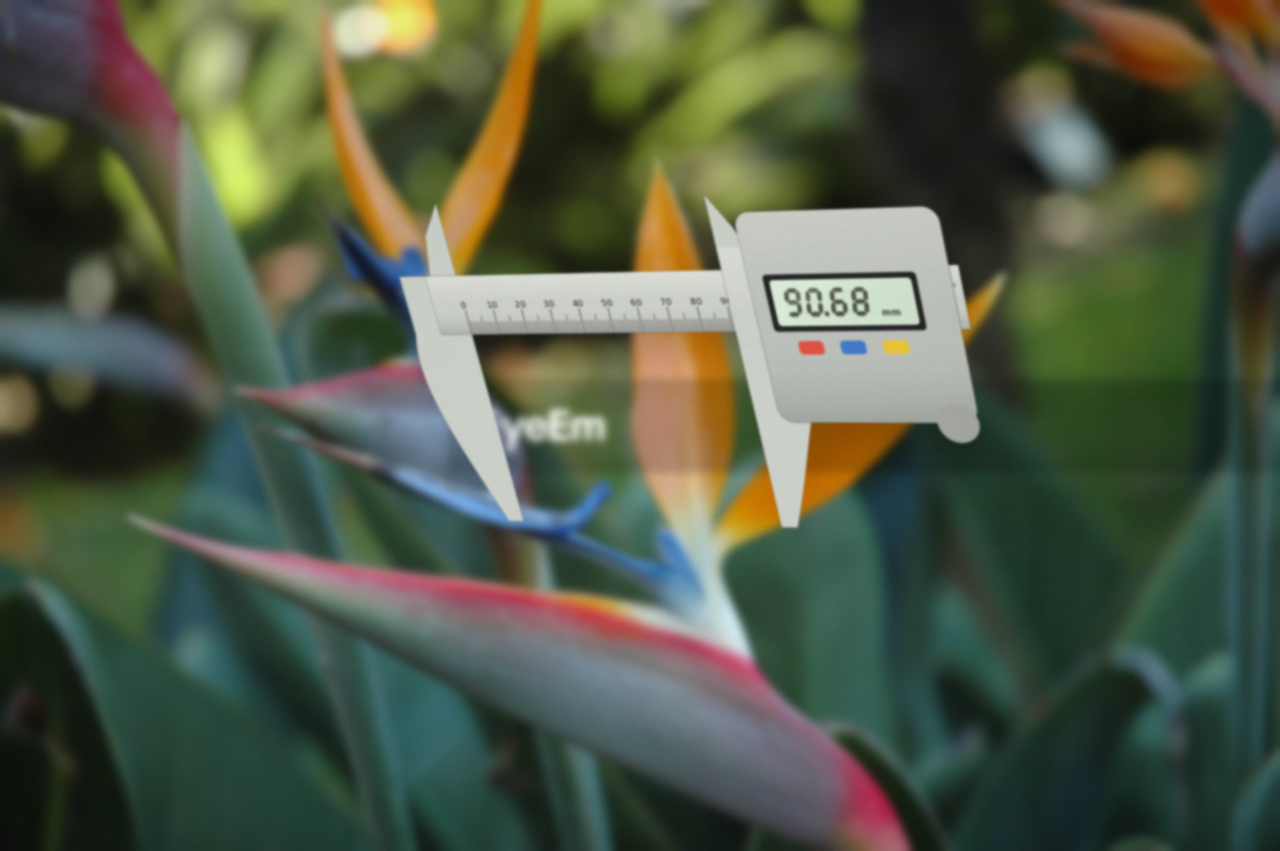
90.68
